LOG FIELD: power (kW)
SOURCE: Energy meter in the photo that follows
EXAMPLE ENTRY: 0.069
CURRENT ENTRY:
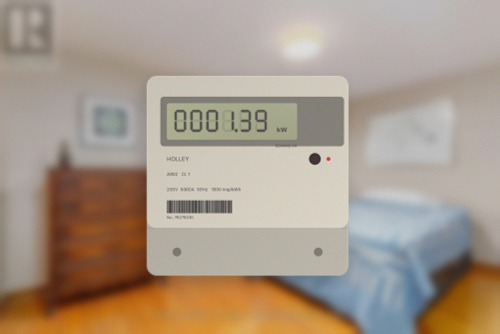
1.39
